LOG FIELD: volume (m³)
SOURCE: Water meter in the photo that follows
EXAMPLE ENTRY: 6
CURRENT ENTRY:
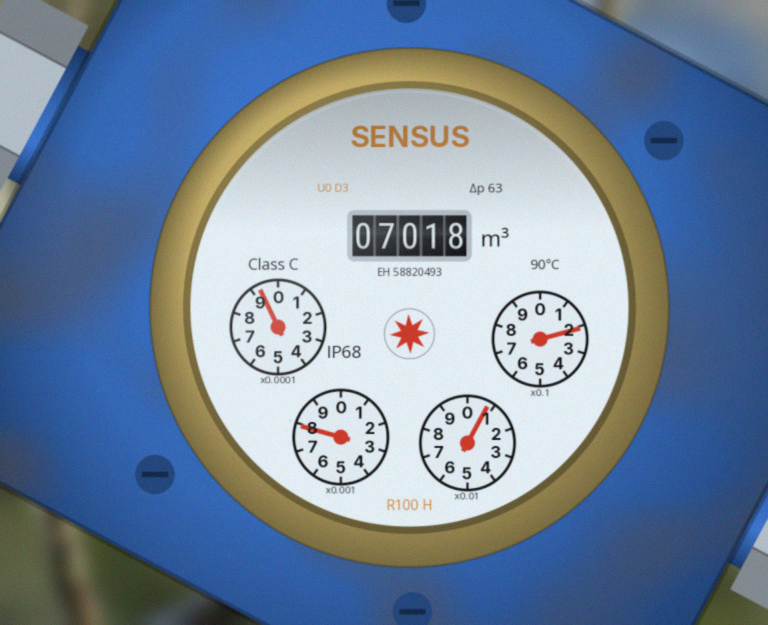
7018.2079
